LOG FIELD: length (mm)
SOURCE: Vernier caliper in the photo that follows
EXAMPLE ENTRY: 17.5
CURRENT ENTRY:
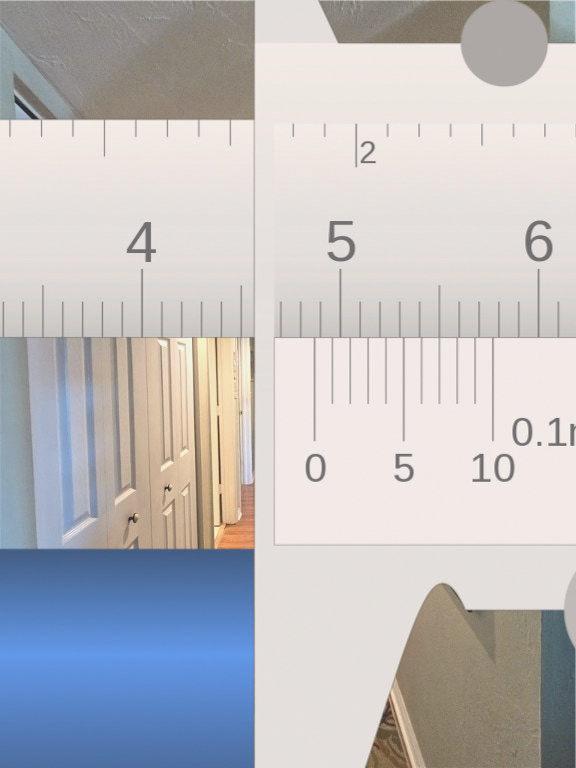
48.7
